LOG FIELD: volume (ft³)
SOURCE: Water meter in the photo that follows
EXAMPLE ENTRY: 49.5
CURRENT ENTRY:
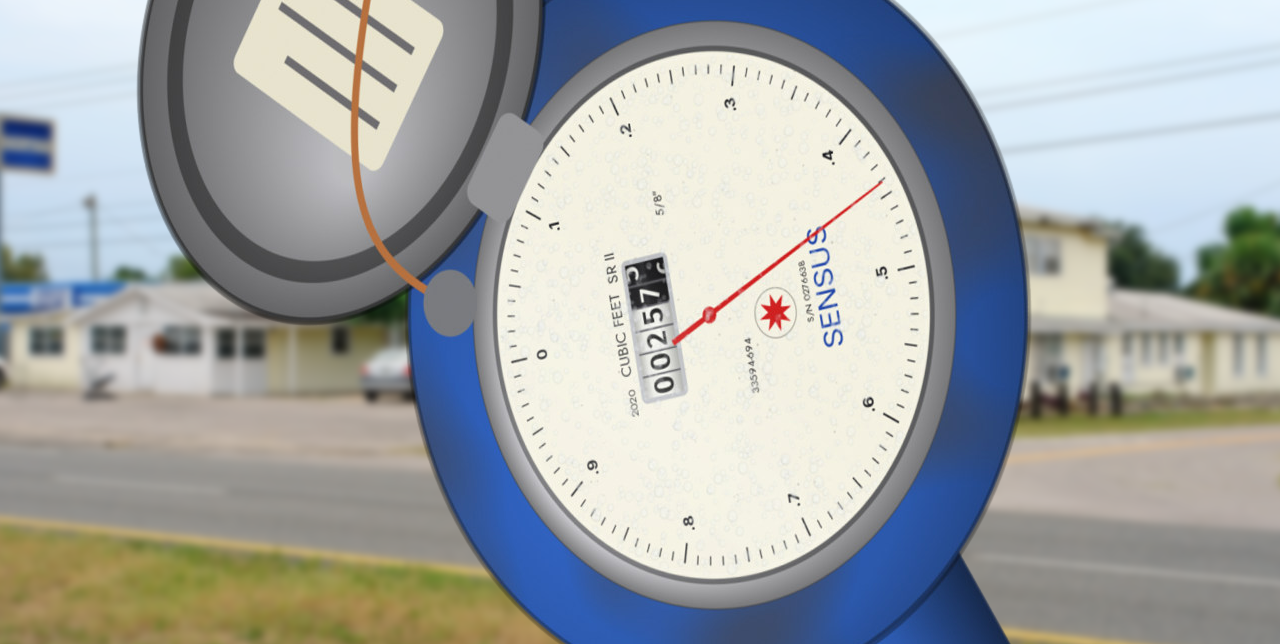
2575.44
